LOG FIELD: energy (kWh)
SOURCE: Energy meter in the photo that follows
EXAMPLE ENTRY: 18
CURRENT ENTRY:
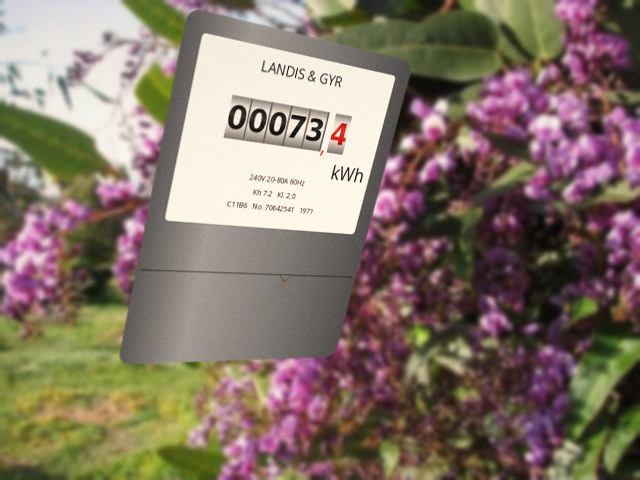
73.4
